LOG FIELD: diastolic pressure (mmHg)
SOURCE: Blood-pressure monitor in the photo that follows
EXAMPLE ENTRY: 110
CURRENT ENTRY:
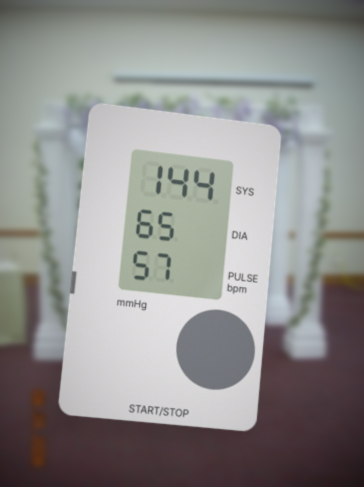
65
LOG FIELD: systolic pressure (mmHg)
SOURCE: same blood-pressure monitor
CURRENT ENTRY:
144
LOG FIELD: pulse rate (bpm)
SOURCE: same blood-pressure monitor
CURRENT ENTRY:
57
